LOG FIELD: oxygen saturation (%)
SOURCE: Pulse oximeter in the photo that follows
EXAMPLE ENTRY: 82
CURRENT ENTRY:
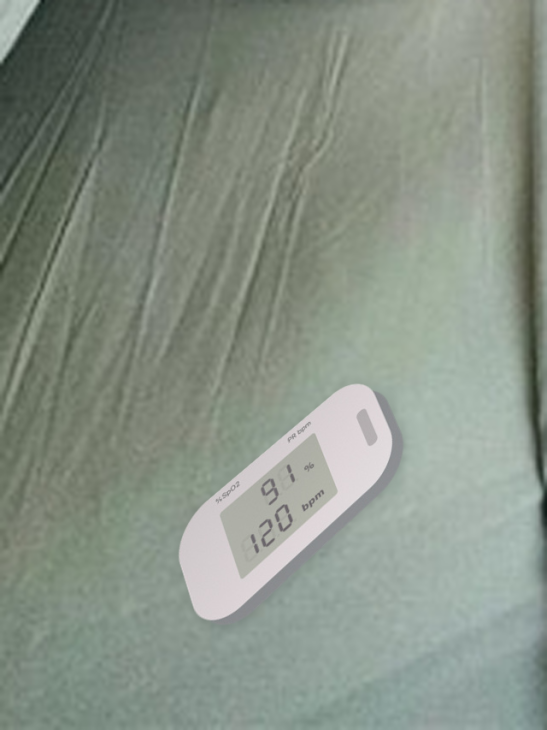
91
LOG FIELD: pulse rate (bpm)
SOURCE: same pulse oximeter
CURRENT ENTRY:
120
